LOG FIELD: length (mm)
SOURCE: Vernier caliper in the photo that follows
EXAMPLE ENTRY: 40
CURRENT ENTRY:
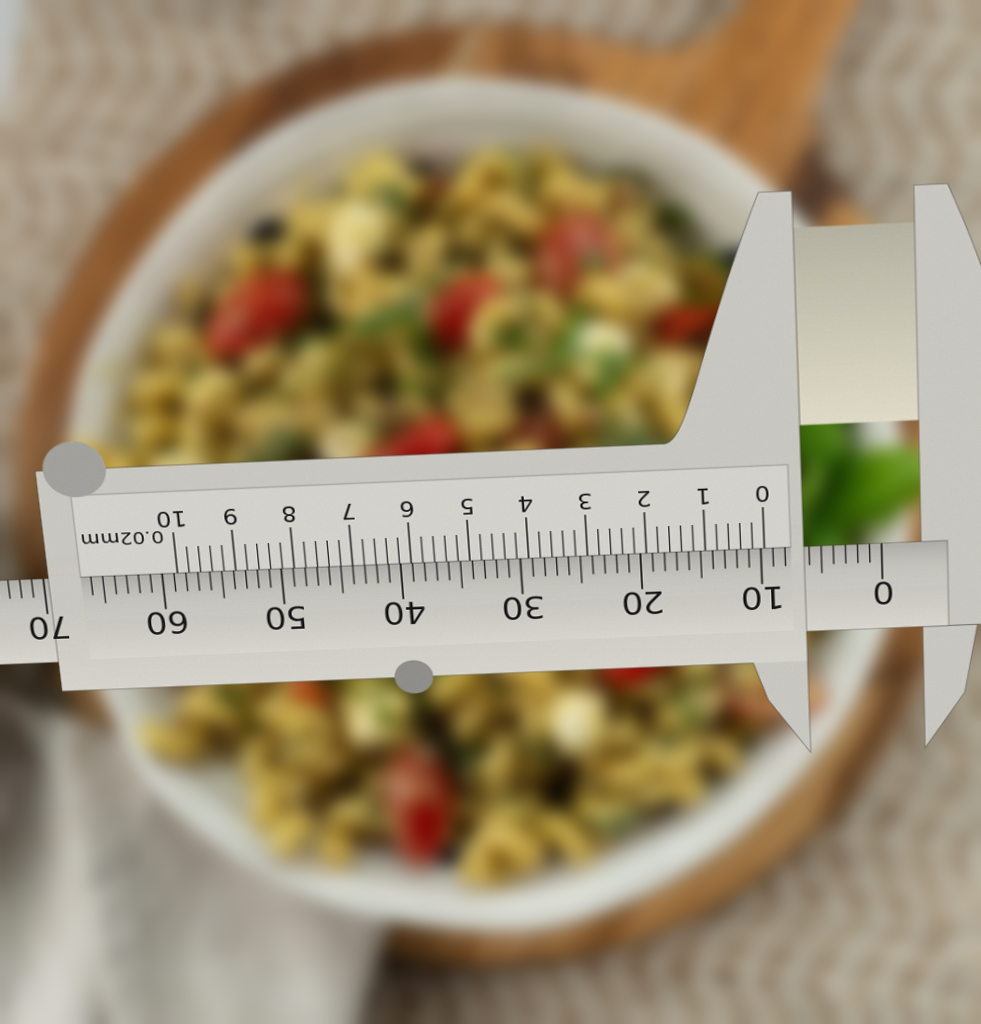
9.7
